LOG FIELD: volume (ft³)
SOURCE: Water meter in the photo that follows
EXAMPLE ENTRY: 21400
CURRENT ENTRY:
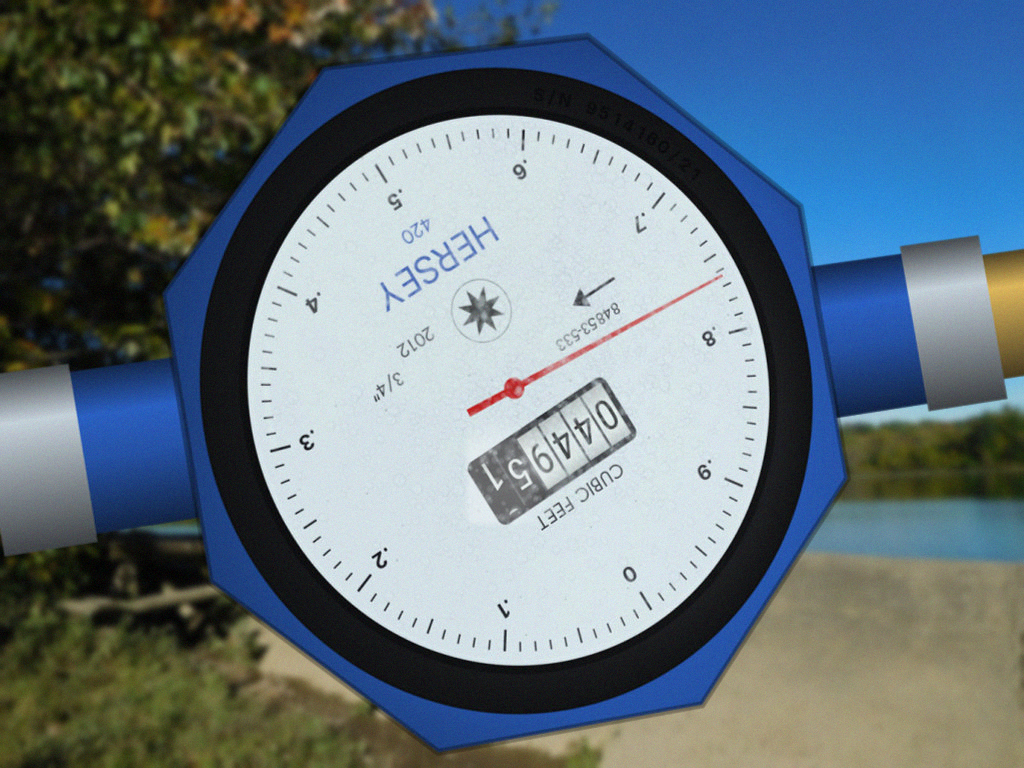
44950.76
